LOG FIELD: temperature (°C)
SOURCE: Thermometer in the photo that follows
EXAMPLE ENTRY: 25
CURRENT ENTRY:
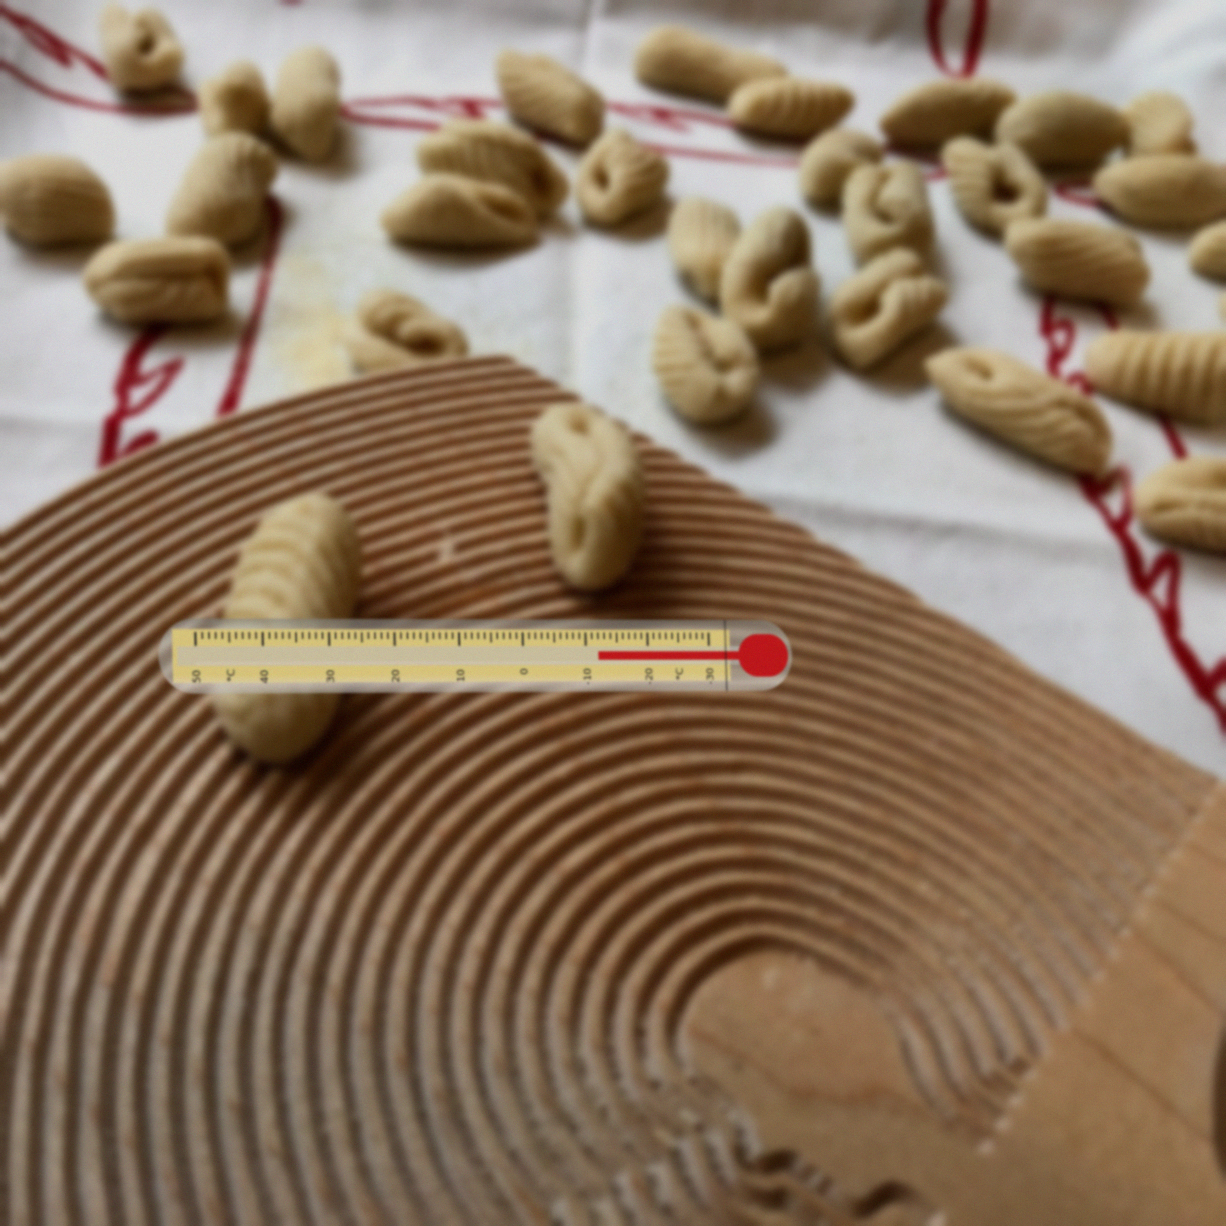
-12
